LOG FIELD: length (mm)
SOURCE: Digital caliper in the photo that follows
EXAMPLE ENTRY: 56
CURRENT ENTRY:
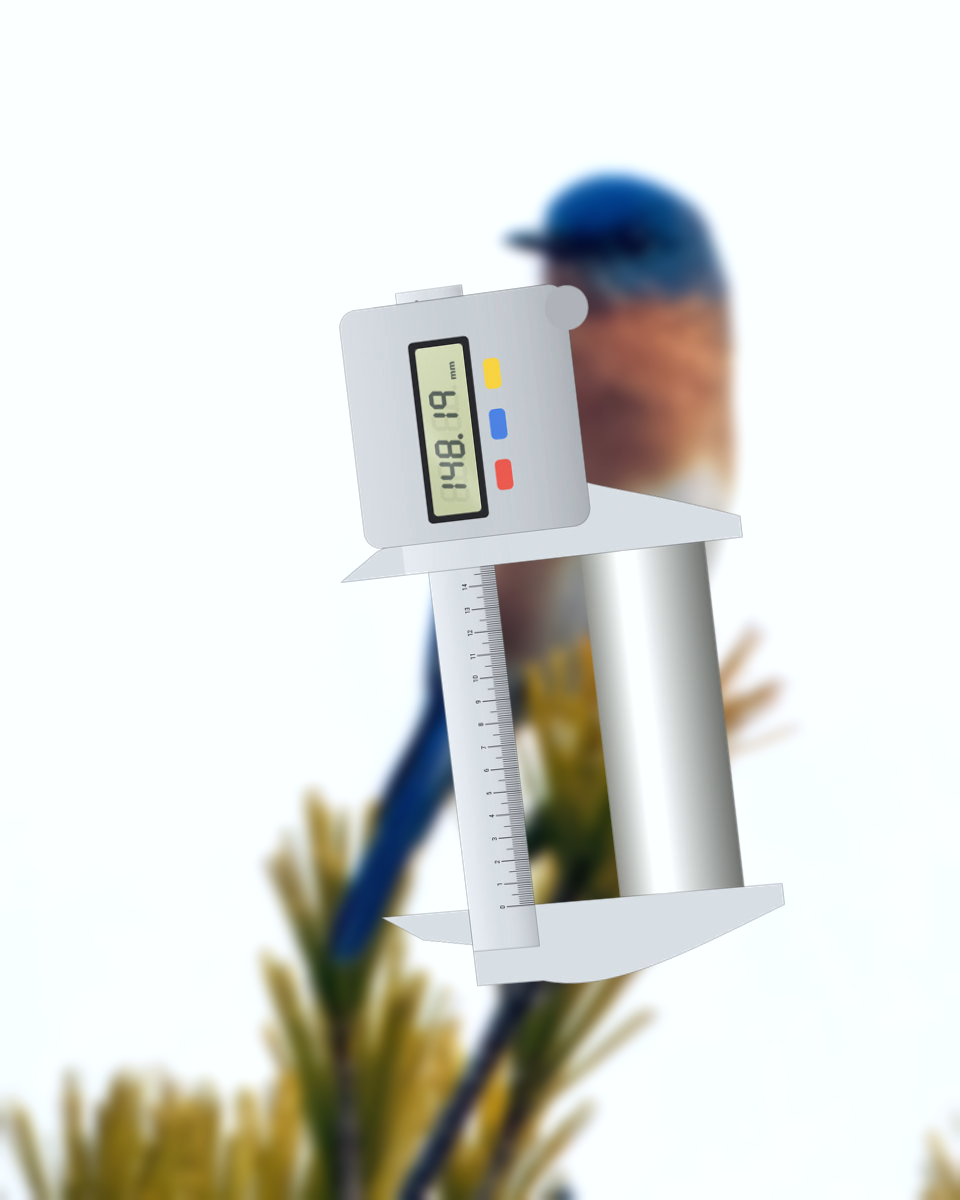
148.19
